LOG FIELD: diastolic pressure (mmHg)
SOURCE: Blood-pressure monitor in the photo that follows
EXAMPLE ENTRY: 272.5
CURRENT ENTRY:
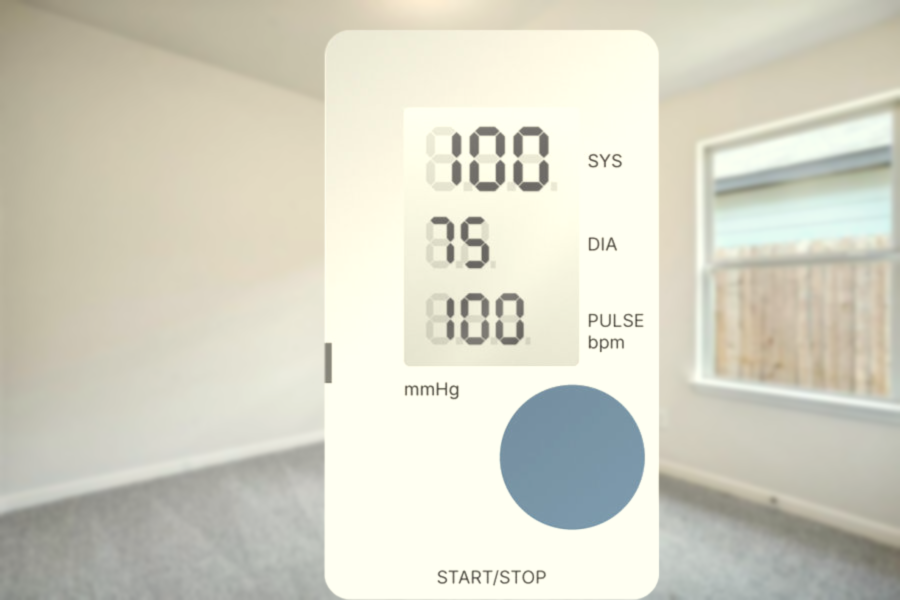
75
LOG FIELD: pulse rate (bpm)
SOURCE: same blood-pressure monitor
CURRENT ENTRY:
100
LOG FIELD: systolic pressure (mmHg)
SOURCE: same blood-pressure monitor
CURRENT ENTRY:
100
